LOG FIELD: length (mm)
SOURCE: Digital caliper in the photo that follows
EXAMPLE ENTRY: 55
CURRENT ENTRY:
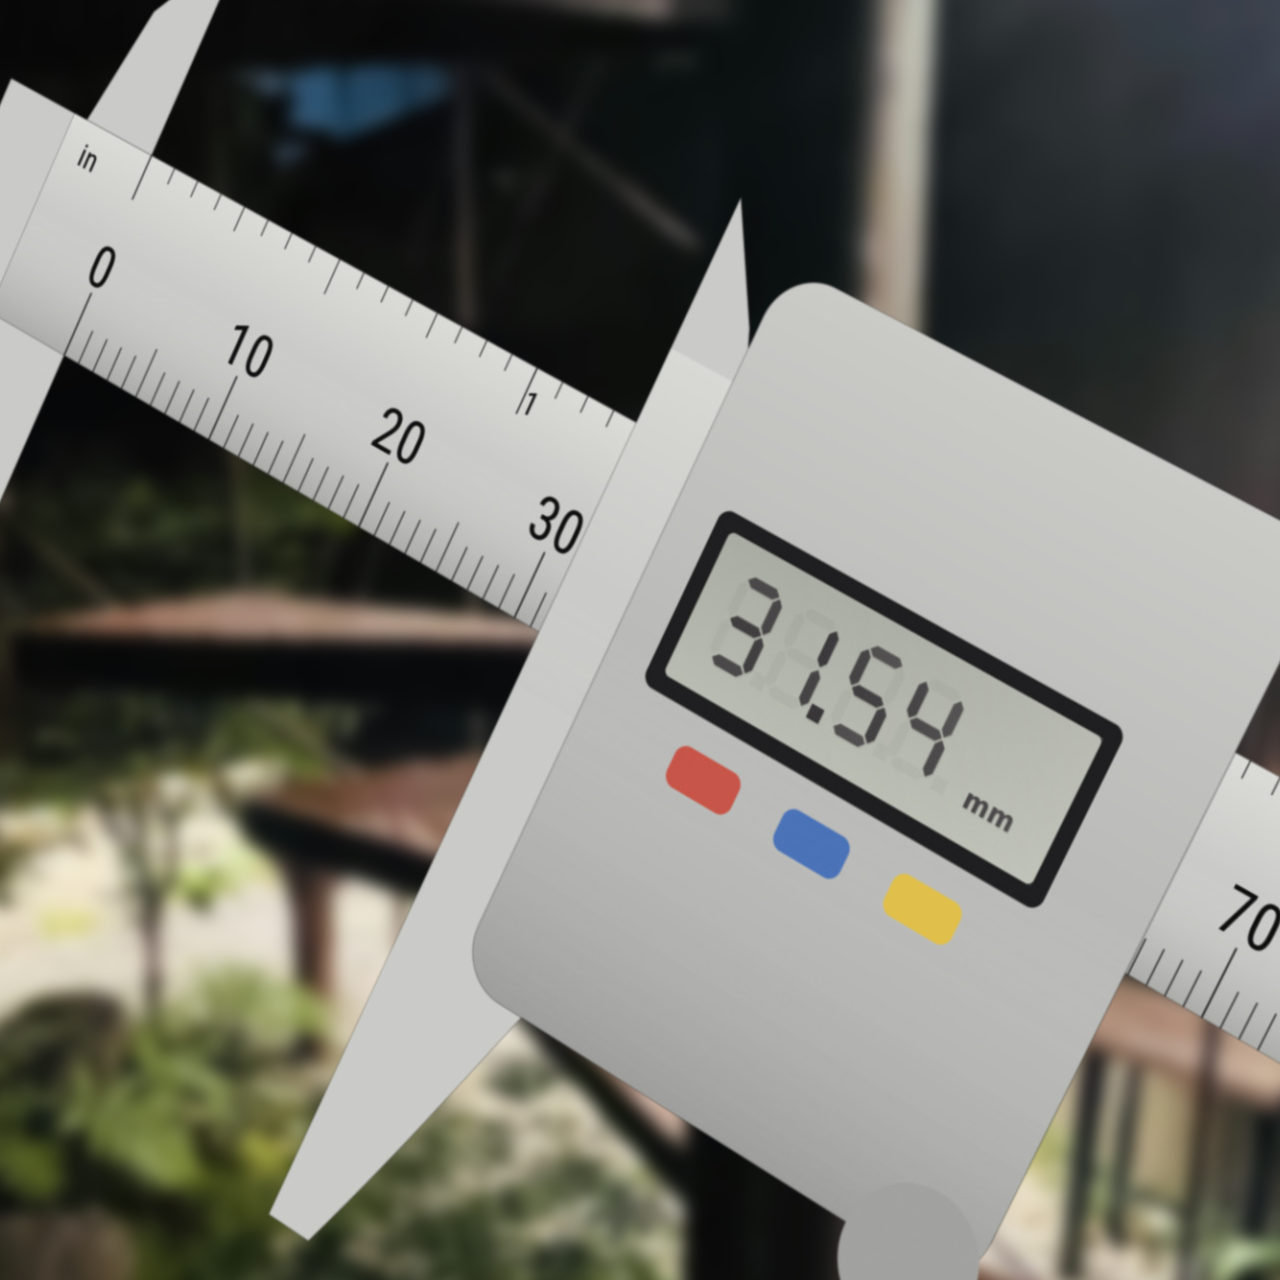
31.54
